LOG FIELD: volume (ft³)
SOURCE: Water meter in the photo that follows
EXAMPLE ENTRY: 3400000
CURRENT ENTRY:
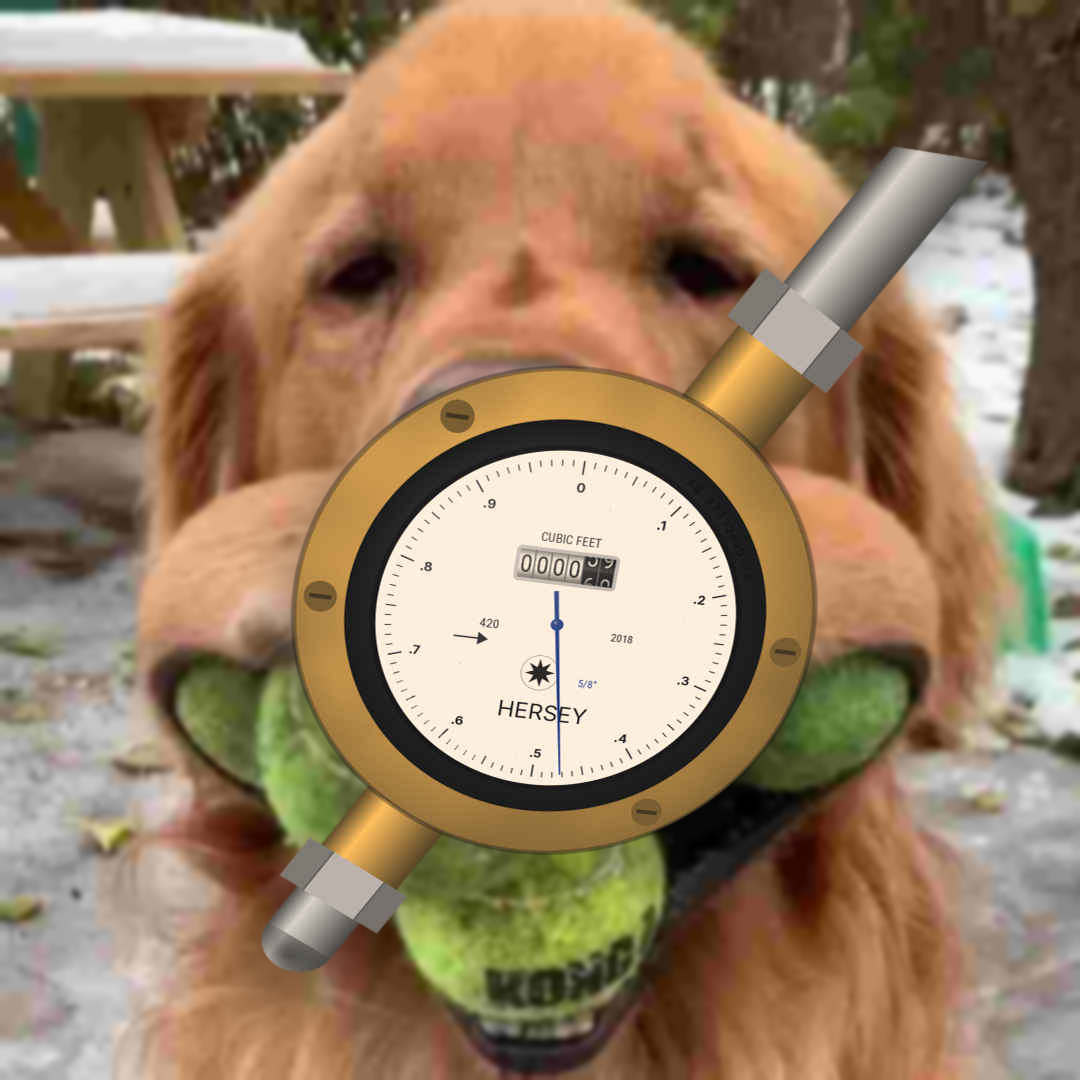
59.47
